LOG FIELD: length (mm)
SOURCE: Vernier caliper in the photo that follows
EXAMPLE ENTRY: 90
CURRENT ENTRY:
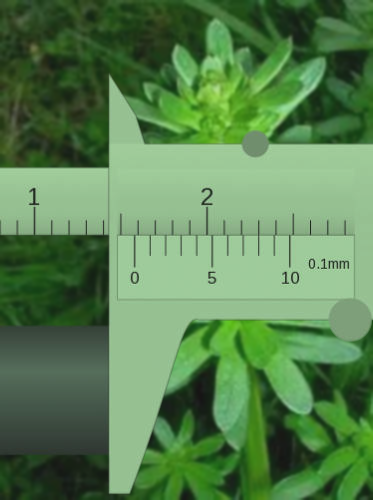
15.8
